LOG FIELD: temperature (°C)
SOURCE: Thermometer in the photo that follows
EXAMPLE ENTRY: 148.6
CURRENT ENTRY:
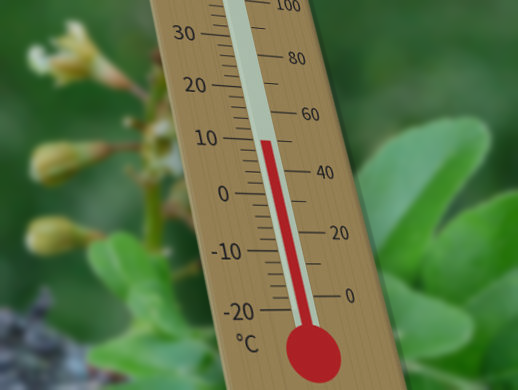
10
